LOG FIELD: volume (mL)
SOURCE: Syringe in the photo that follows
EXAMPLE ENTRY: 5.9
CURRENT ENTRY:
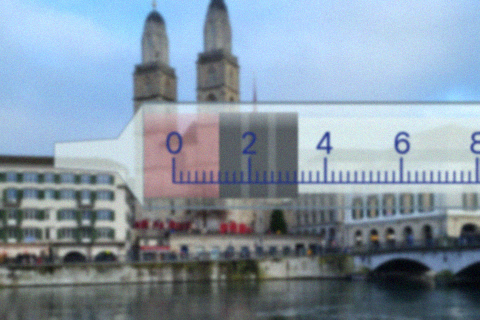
1.2
